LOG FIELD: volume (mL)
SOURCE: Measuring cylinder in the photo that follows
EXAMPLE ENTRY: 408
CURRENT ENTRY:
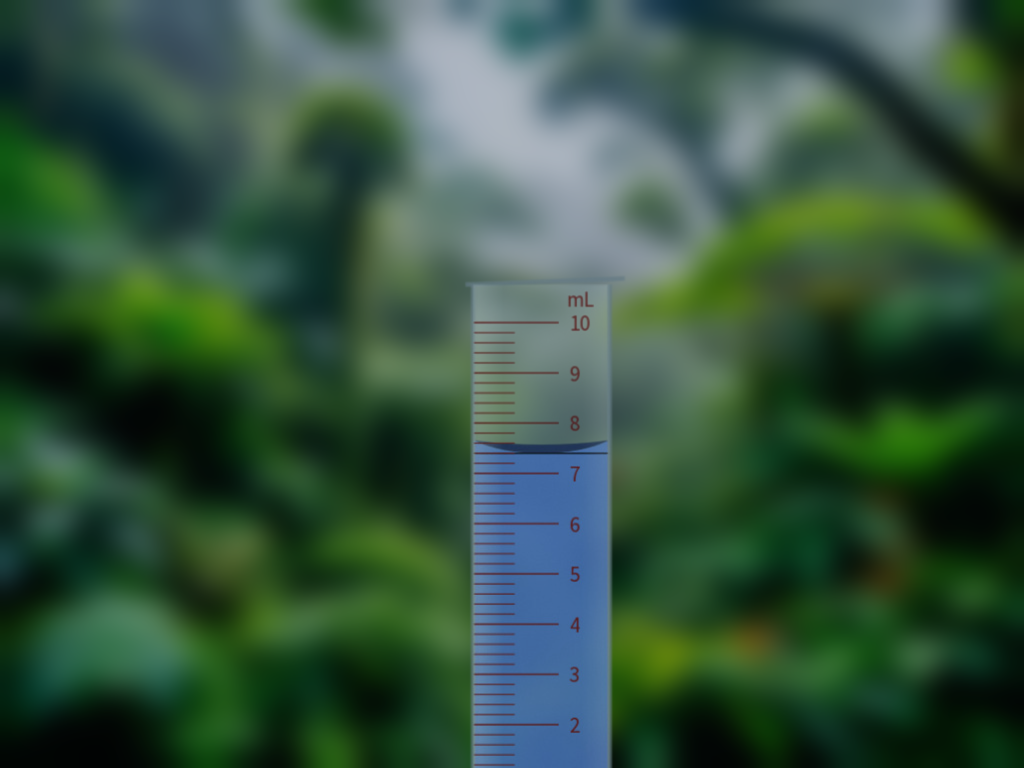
7.4
